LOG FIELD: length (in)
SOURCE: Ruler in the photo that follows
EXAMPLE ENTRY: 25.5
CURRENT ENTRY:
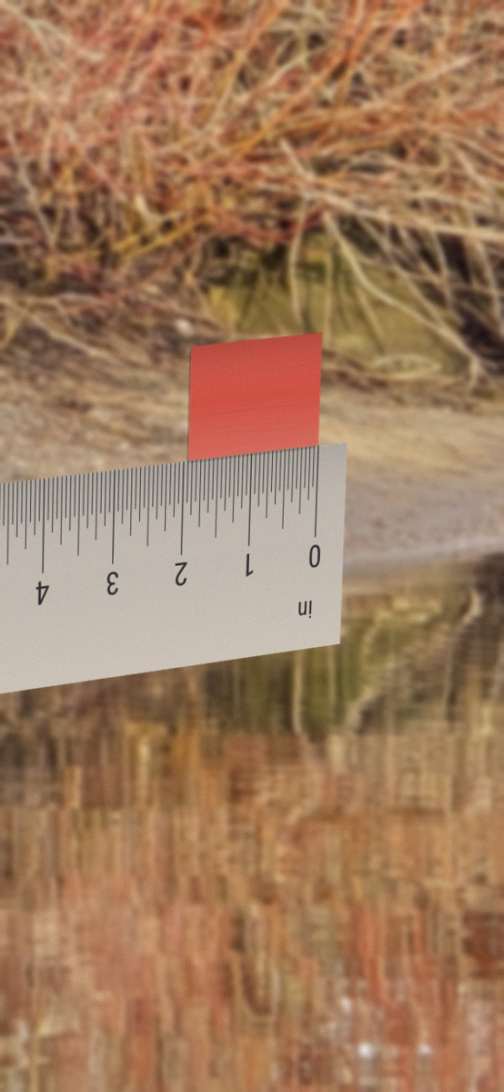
1.9375
